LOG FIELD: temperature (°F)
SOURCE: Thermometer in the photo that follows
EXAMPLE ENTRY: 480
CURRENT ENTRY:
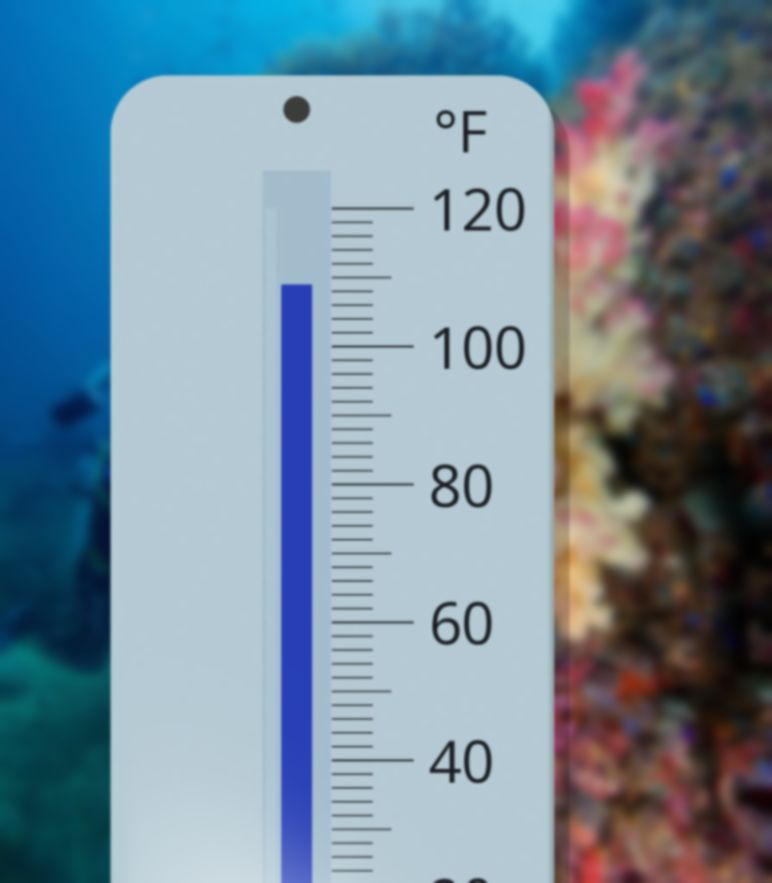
109
